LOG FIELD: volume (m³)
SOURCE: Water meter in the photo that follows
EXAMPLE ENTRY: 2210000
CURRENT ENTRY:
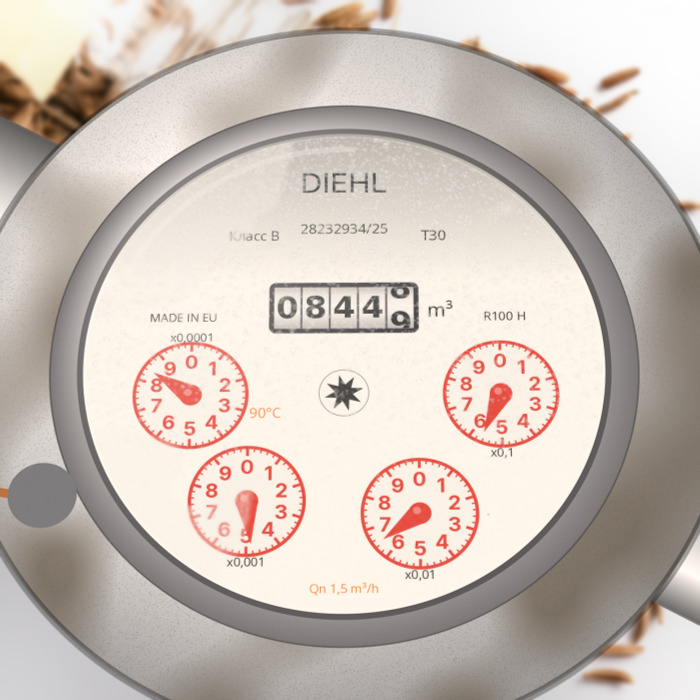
8448.5648
